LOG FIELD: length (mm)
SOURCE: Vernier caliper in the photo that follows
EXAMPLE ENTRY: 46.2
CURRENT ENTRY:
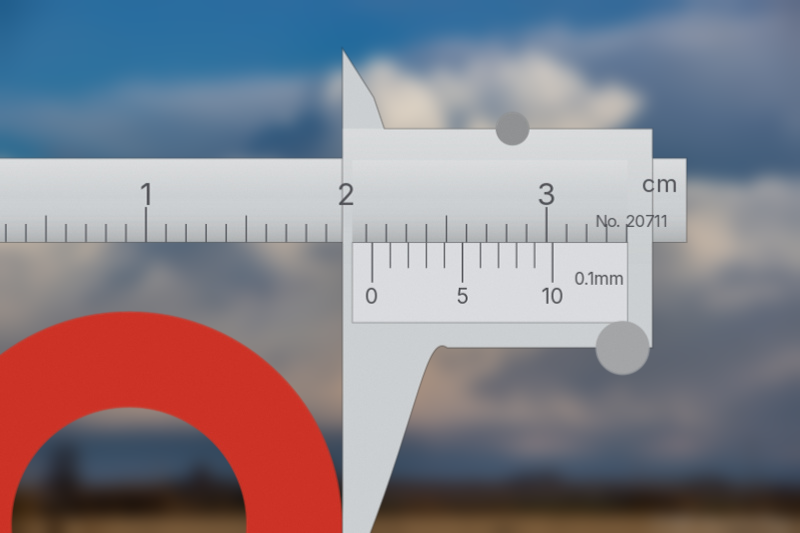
21.3
